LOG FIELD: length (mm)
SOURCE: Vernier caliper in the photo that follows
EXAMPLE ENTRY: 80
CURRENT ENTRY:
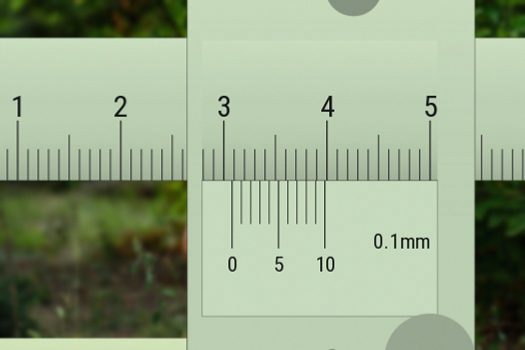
30.8
